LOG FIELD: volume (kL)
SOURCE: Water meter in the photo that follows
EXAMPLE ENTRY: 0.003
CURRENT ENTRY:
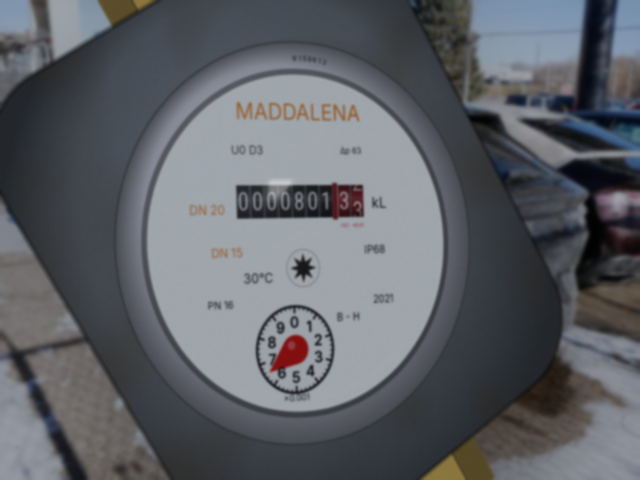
801.326
